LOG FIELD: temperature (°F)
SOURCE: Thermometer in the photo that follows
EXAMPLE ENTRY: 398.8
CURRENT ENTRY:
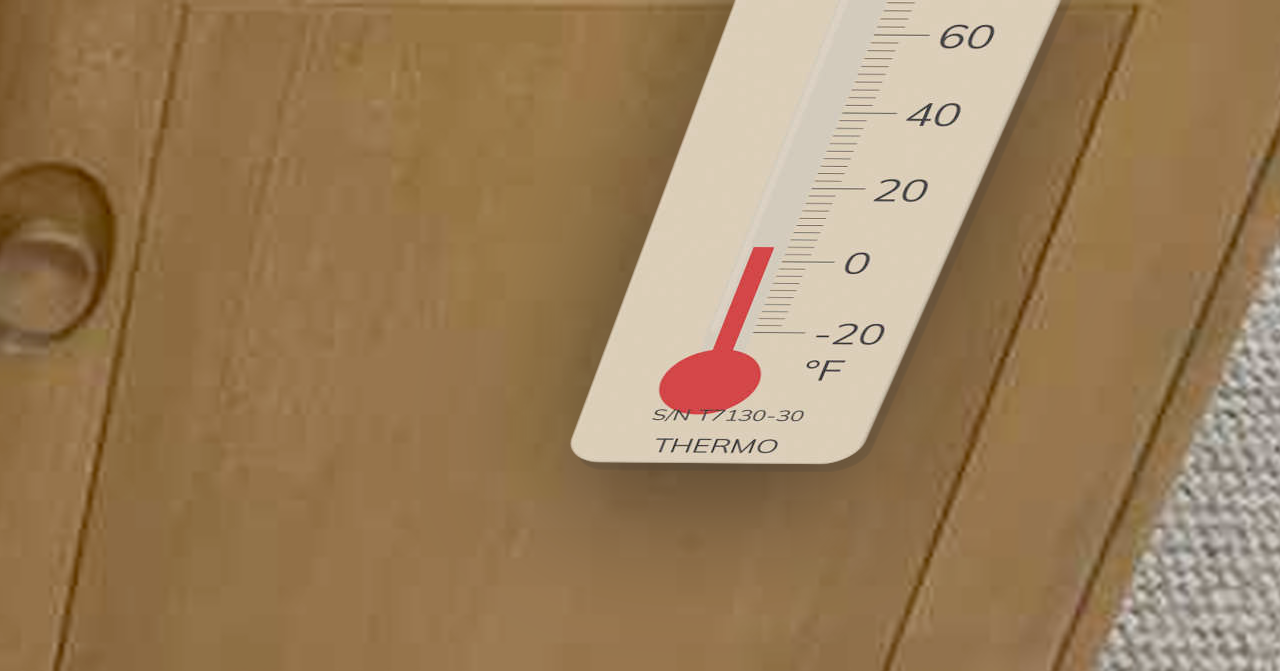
4
